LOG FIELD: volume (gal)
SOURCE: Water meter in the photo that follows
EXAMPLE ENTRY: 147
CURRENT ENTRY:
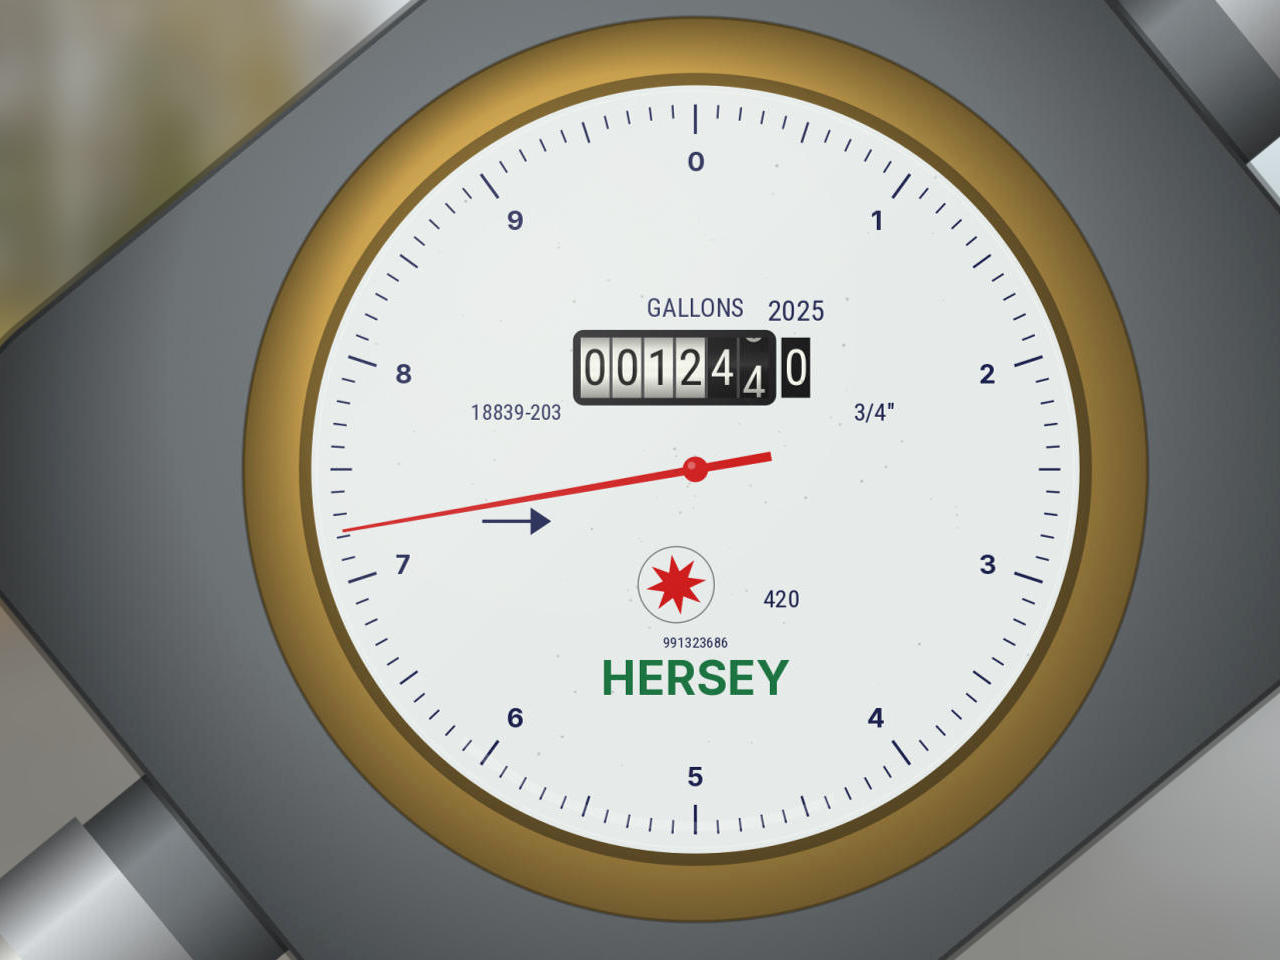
12437.2
